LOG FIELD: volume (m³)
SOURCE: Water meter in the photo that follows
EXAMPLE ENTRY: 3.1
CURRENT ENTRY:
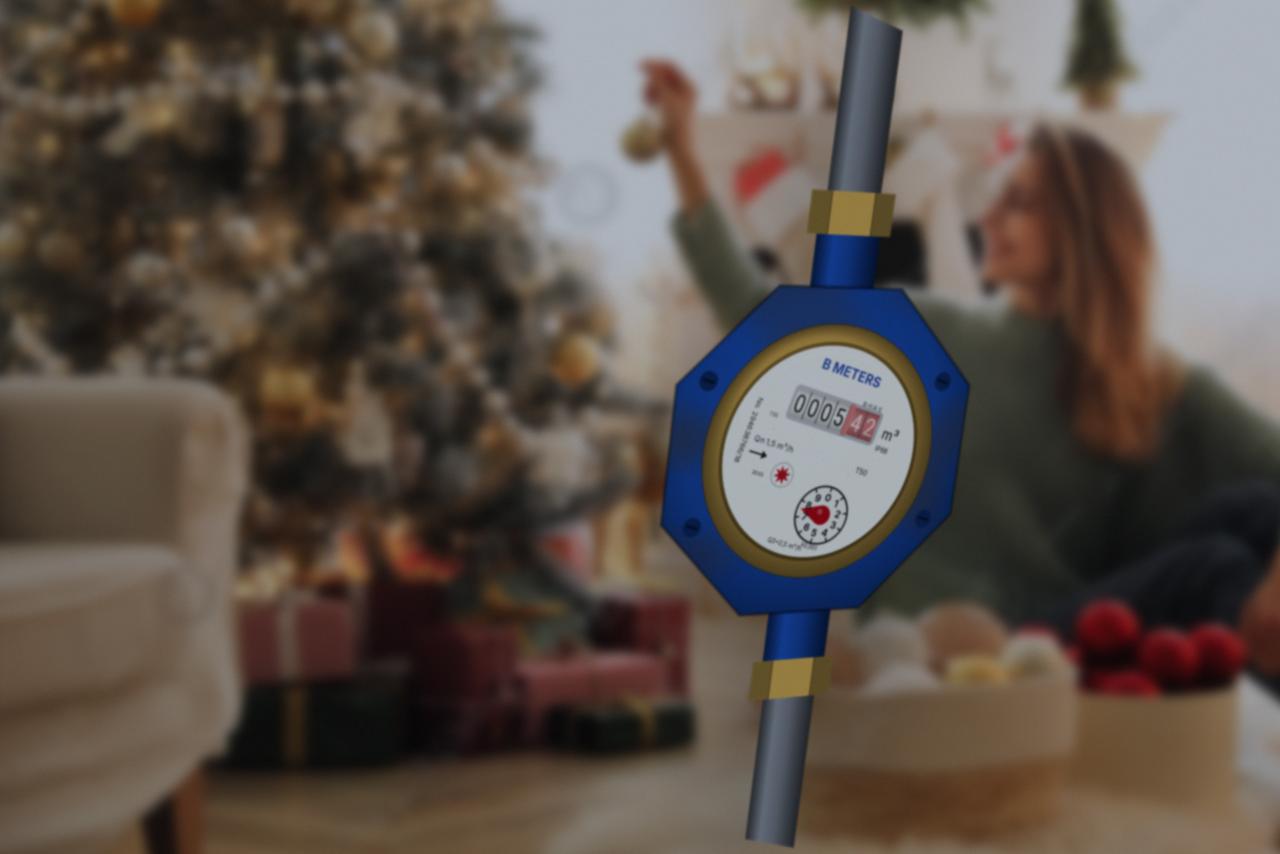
5.427
